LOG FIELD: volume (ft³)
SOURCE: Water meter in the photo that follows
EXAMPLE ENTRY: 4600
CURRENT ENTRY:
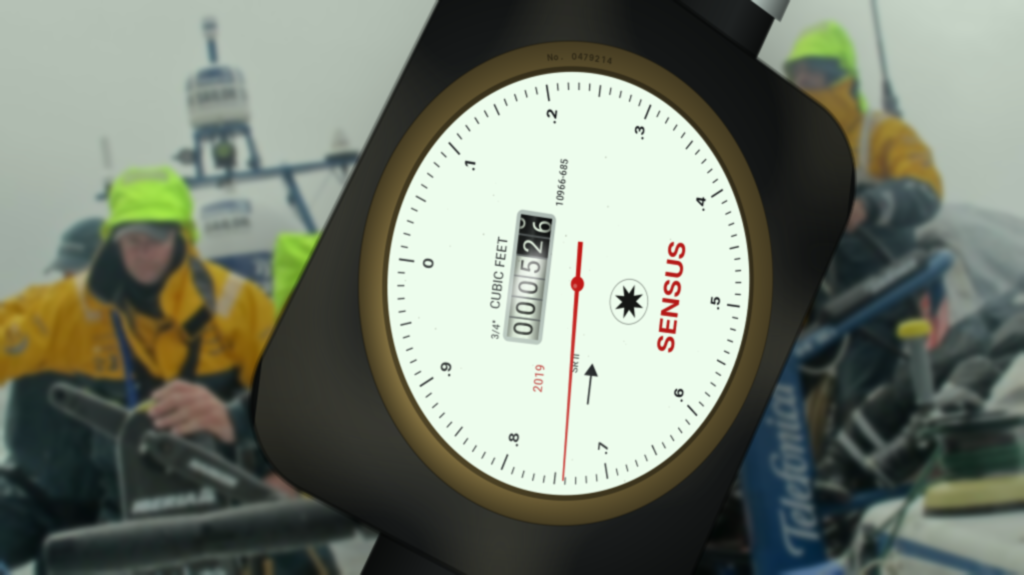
525.74
